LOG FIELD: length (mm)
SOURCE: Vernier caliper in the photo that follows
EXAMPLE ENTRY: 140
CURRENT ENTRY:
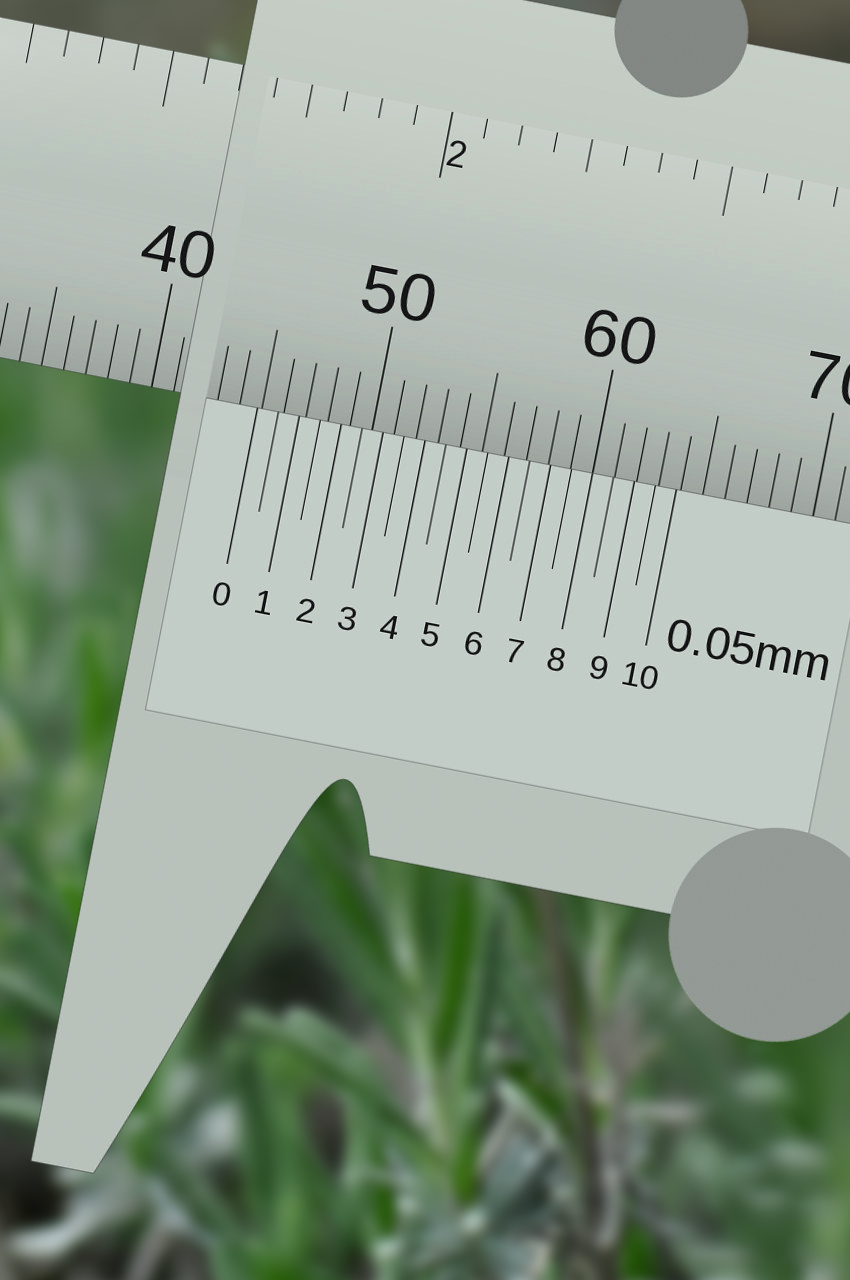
44.8
